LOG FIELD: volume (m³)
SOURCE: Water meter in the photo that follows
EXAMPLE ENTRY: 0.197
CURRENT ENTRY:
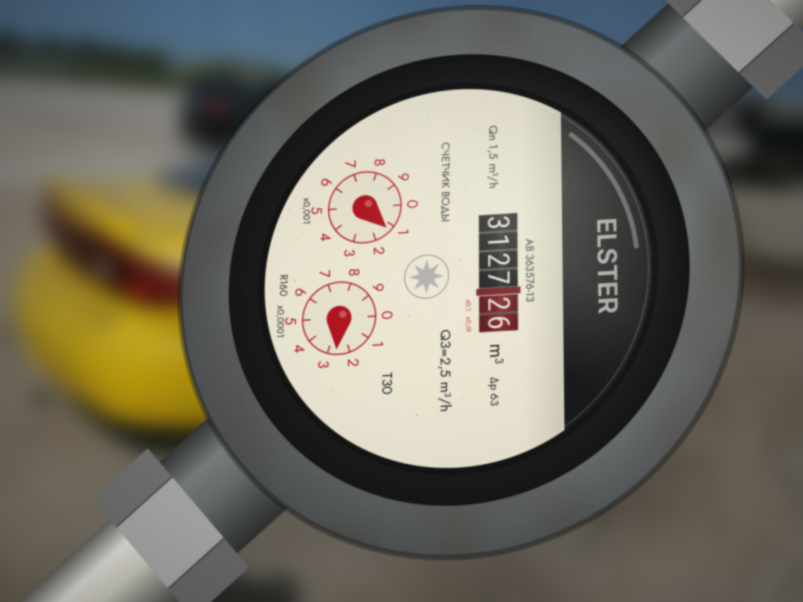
3127.2612
